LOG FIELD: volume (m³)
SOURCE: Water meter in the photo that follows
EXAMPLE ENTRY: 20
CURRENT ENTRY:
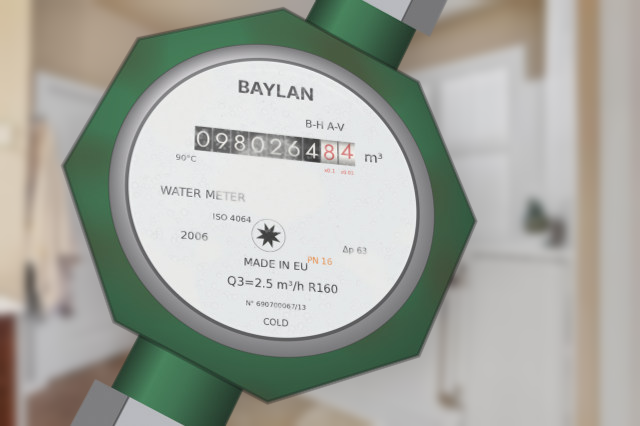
980264.84
